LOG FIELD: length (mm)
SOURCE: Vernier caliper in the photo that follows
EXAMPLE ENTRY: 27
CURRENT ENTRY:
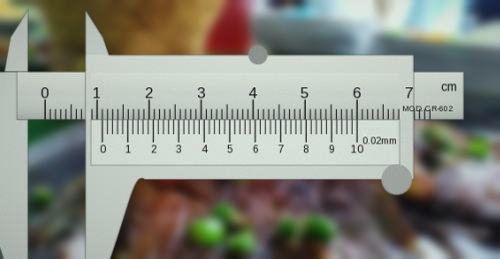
11.0
